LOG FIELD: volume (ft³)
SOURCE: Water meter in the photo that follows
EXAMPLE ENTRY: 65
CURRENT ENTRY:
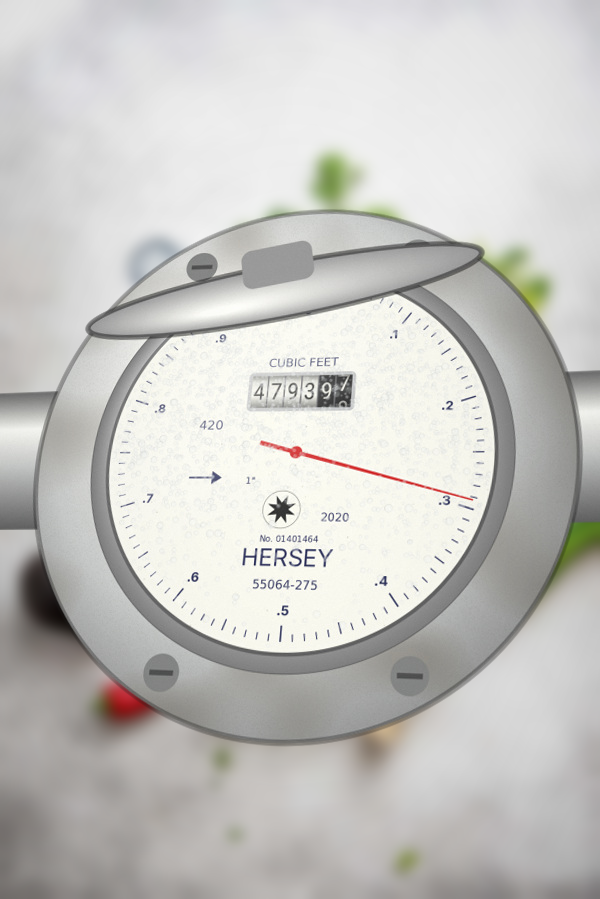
479397.29
